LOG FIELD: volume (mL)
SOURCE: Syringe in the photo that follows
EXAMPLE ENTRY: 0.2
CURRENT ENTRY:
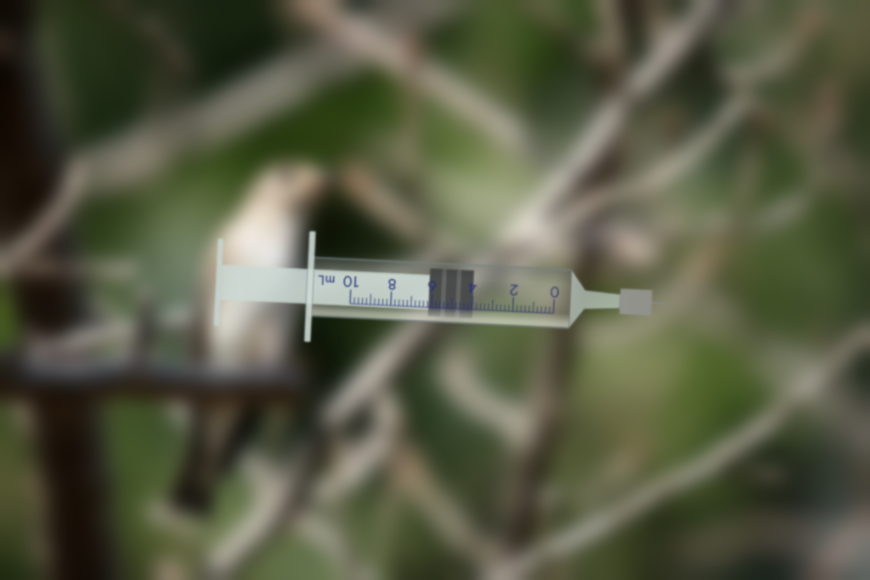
4
